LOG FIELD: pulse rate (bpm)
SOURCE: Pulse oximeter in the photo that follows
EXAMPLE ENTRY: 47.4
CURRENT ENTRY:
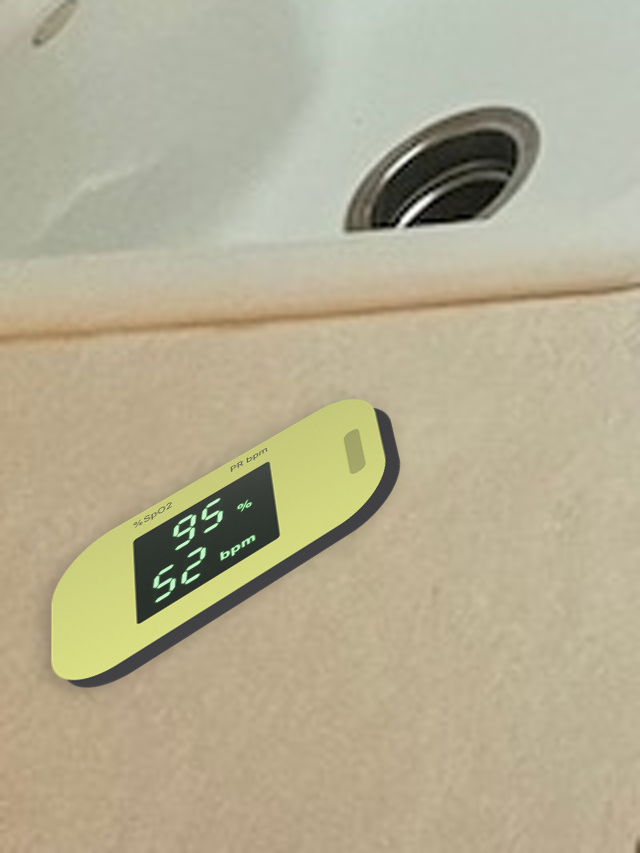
52
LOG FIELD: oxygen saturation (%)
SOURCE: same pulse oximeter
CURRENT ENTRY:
95
